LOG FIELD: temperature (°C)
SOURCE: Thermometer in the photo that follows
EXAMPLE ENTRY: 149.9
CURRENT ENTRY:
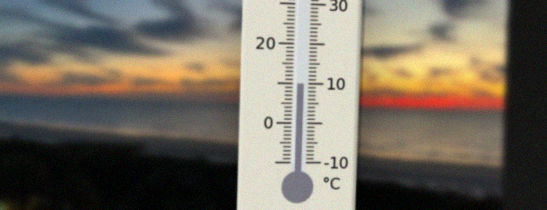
10
